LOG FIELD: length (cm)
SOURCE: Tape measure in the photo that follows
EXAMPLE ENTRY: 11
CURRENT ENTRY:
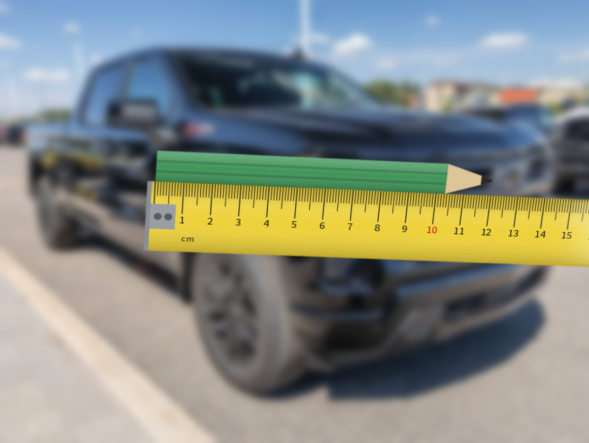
12
